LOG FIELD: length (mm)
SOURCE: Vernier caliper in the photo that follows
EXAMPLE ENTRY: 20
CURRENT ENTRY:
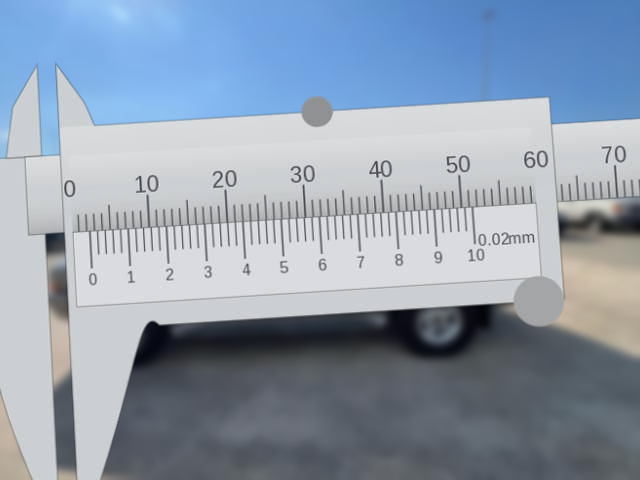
2.4
